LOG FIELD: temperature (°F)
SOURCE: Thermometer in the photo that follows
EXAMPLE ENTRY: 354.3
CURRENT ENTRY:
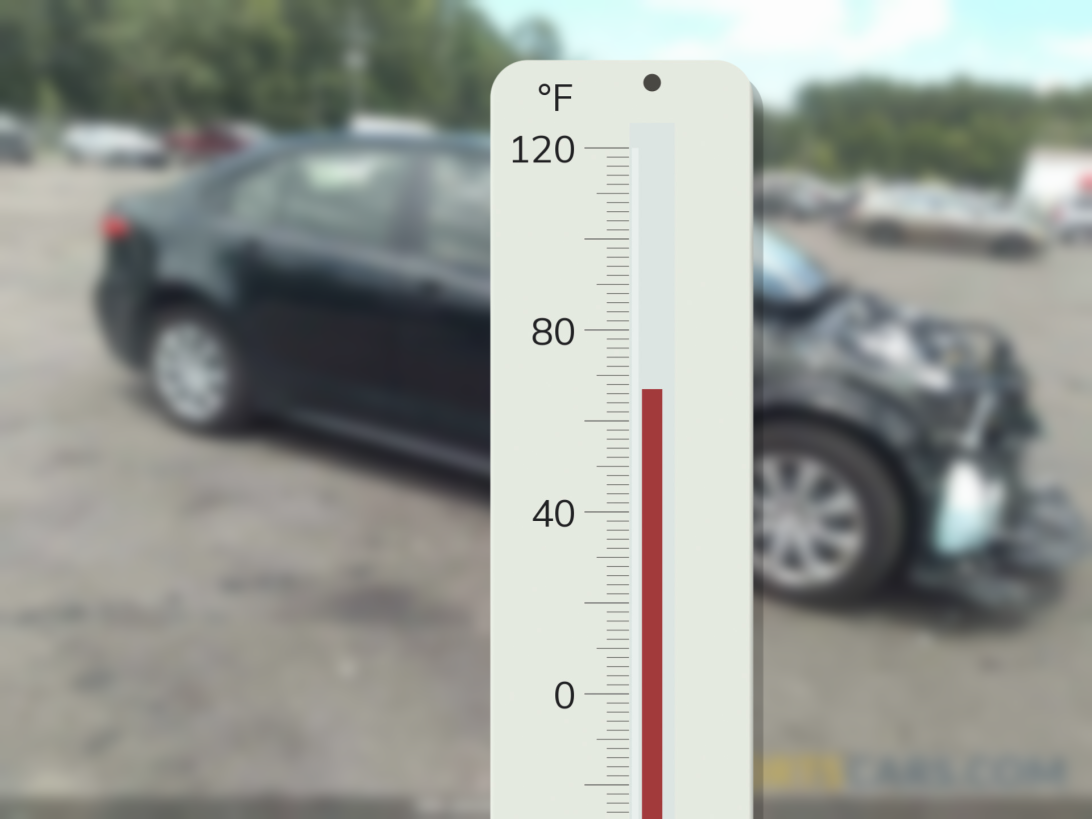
67
